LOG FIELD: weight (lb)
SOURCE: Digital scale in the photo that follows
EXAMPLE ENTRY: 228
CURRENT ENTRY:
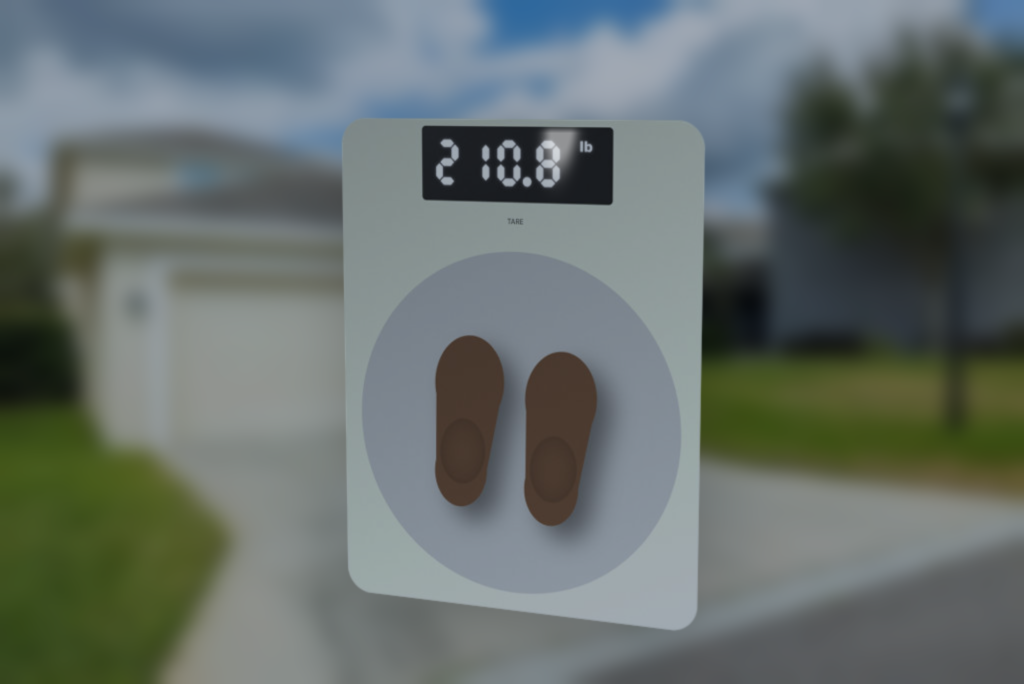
210.8
